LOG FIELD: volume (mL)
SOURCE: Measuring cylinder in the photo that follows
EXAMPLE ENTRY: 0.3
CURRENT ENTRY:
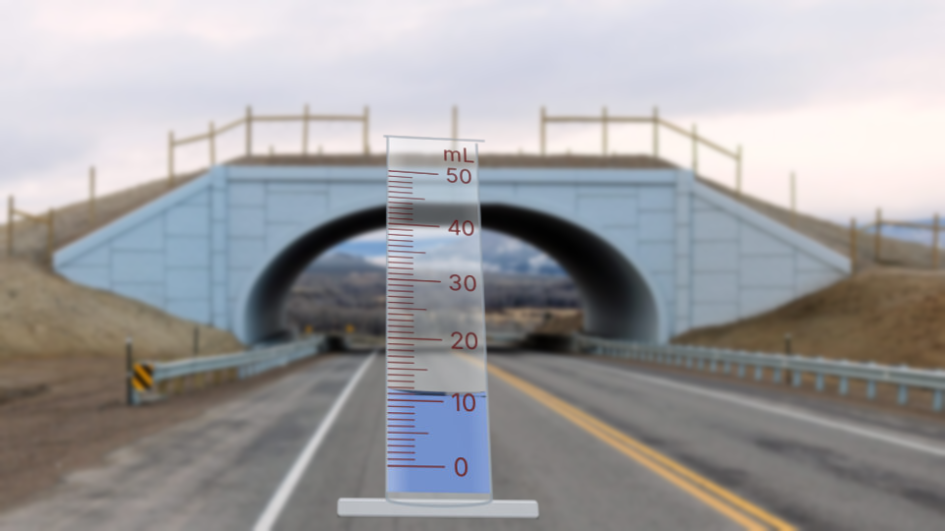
11
